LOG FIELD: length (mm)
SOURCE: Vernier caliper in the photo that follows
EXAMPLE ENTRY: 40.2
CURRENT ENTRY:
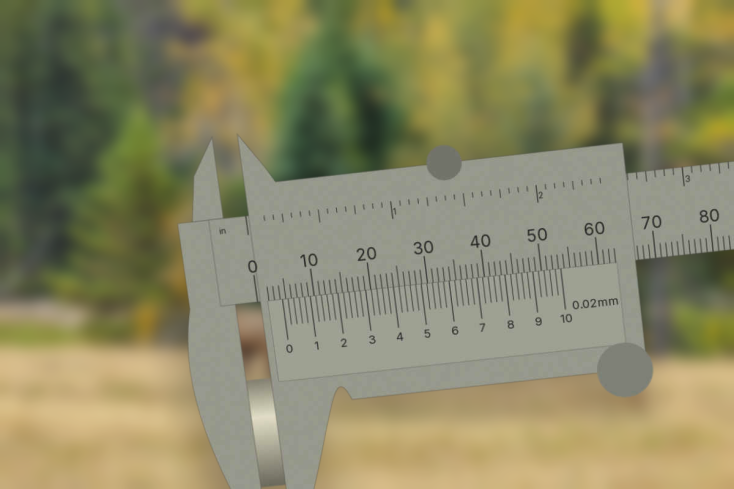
4.4
